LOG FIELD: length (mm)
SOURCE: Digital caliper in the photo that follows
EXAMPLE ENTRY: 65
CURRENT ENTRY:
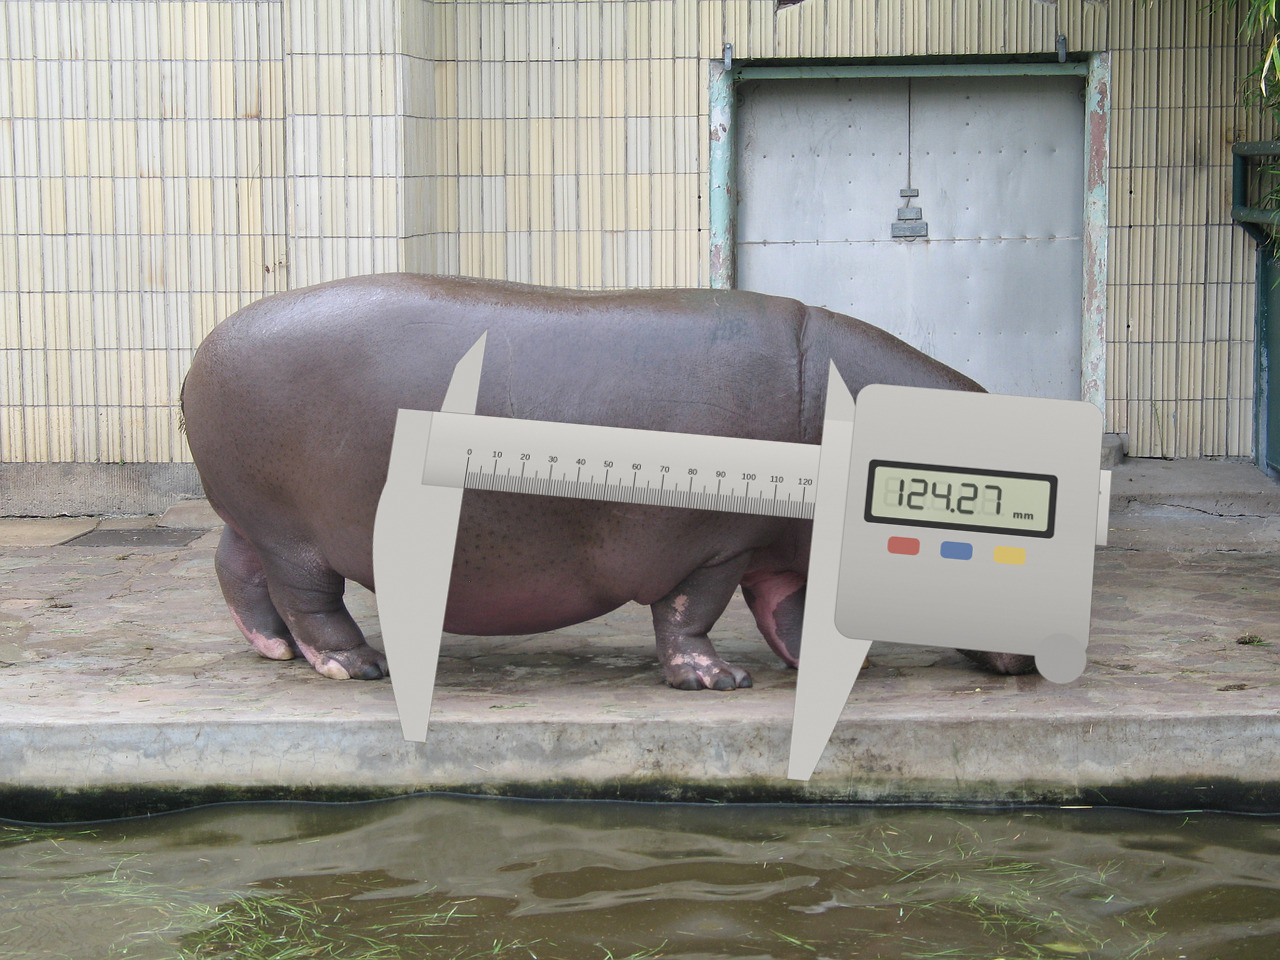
124.27
